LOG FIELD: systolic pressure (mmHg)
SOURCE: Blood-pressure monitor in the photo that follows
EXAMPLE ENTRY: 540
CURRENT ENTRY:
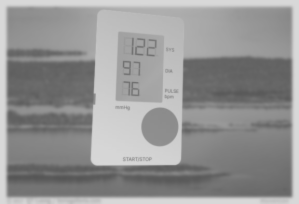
122
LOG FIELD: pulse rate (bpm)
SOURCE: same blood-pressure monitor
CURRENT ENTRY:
76
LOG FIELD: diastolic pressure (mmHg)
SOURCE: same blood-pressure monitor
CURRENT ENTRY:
97
